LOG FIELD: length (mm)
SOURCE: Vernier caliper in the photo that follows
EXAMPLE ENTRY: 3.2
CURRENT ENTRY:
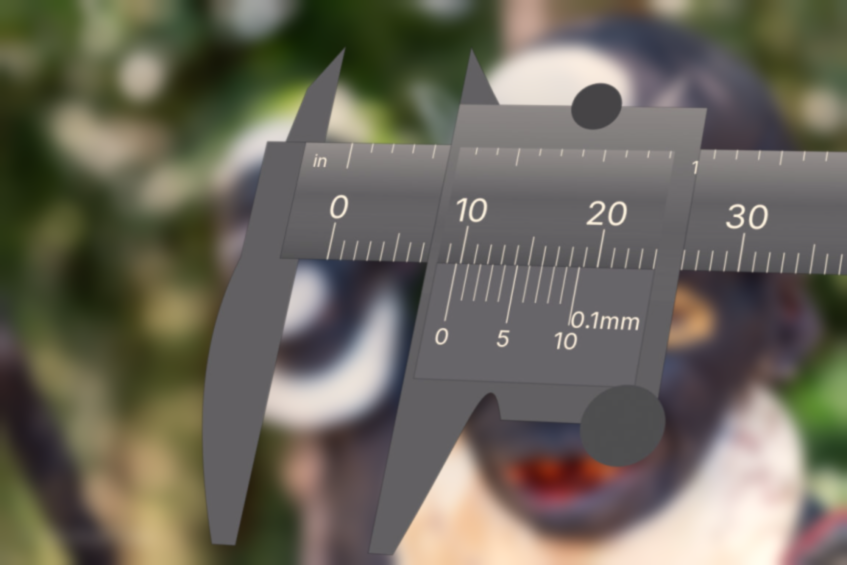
9.7
